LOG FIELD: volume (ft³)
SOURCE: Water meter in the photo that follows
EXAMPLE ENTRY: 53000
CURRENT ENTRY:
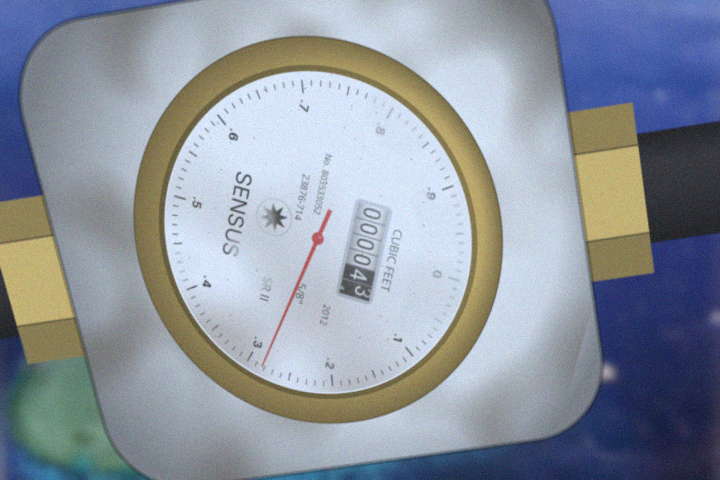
43.28
